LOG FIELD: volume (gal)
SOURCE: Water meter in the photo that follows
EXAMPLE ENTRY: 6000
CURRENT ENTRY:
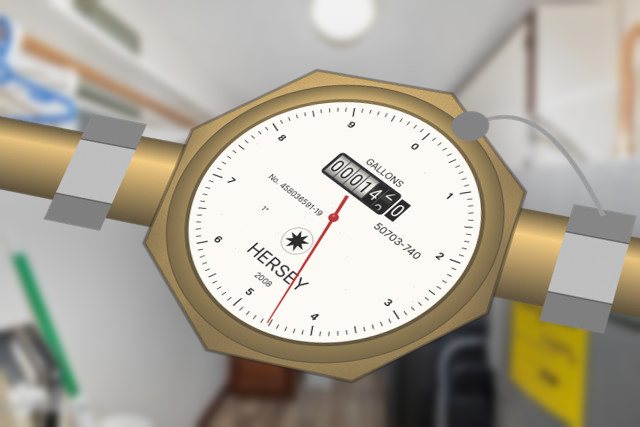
1424.5
